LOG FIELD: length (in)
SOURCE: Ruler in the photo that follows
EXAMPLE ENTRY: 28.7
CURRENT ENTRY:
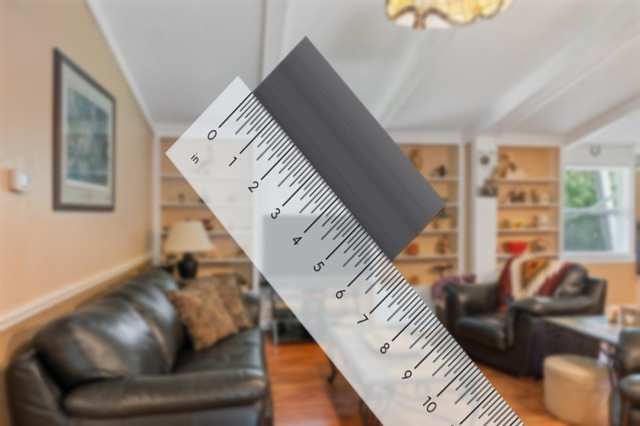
6.375
